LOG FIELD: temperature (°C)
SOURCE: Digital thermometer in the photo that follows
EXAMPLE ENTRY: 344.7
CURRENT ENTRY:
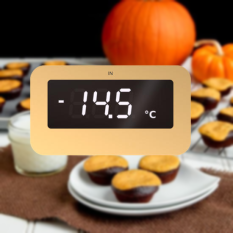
-14.5
